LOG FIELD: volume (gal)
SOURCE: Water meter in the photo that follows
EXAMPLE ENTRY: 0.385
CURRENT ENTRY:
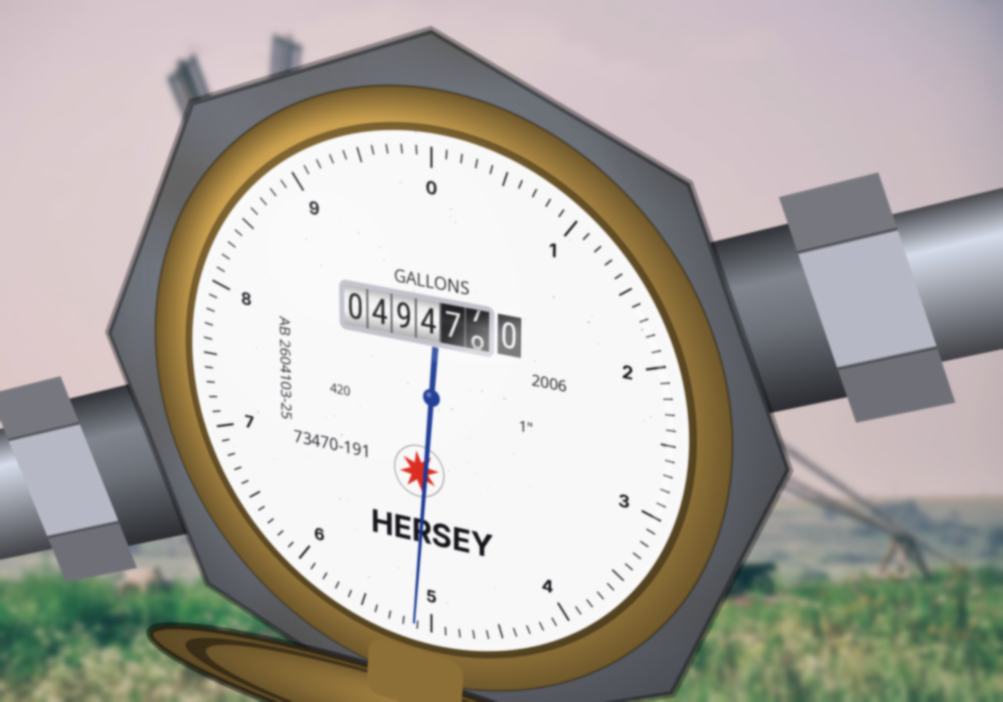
494775.1
